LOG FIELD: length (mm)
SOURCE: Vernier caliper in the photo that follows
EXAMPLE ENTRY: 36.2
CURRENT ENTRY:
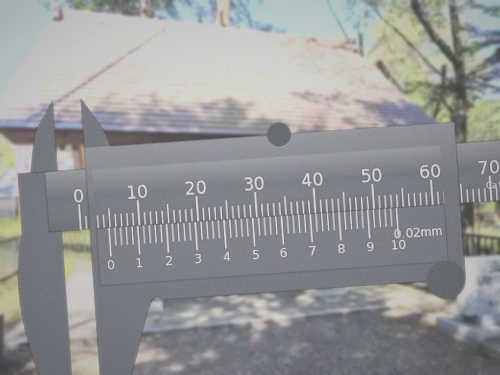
4.8
